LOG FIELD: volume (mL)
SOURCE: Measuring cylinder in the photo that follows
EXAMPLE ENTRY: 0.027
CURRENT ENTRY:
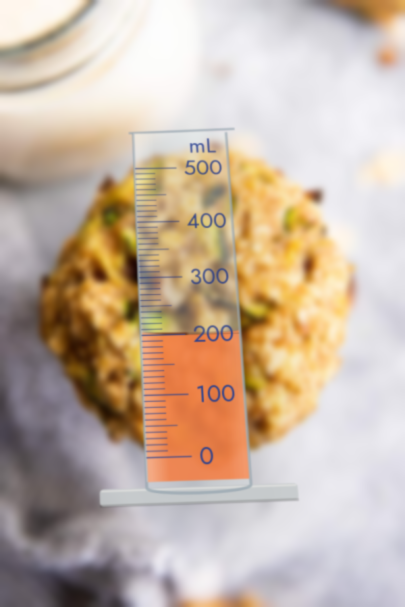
200
